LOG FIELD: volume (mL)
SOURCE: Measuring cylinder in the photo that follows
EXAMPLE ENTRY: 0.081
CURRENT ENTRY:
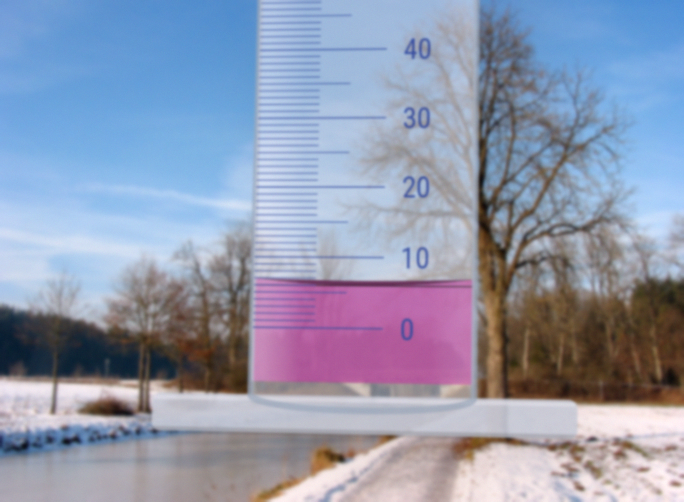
6
